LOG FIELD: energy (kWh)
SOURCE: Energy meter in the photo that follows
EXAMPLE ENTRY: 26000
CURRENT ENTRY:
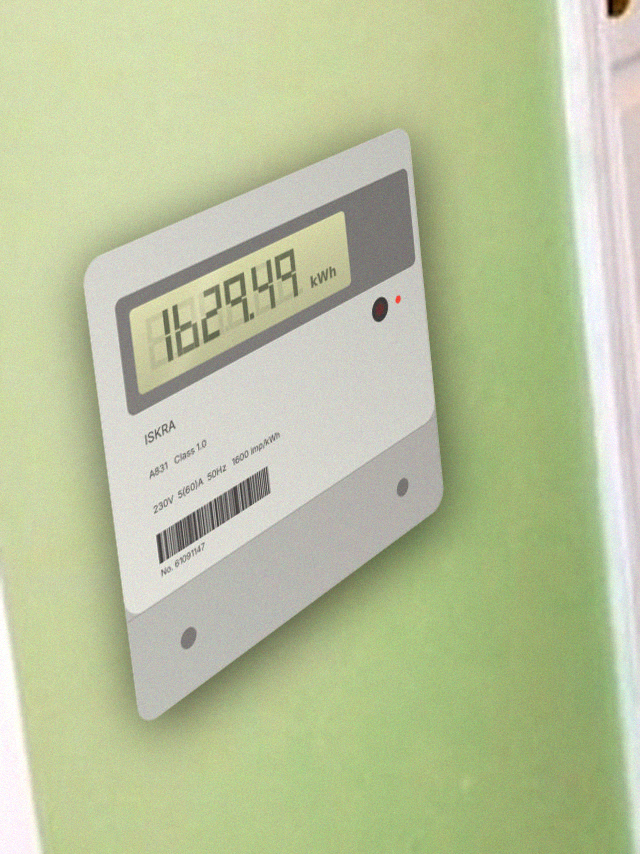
1629.49
